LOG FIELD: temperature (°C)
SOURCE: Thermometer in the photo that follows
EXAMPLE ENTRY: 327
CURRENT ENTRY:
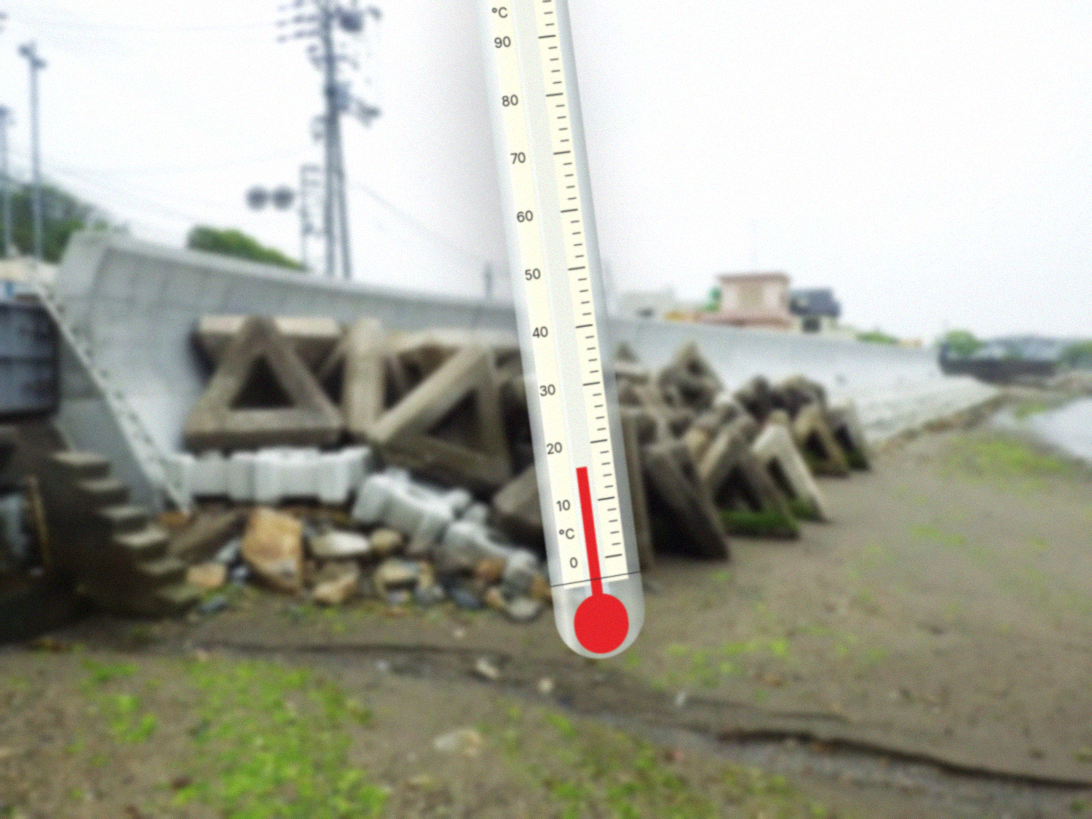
16
